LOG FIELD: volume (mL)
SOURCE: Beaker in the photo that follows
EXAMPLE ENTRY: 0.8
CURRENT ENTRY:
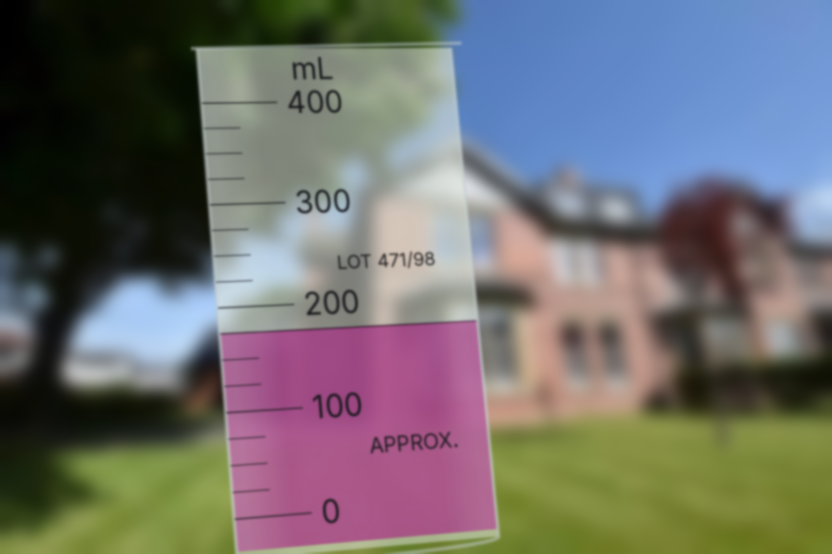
175
